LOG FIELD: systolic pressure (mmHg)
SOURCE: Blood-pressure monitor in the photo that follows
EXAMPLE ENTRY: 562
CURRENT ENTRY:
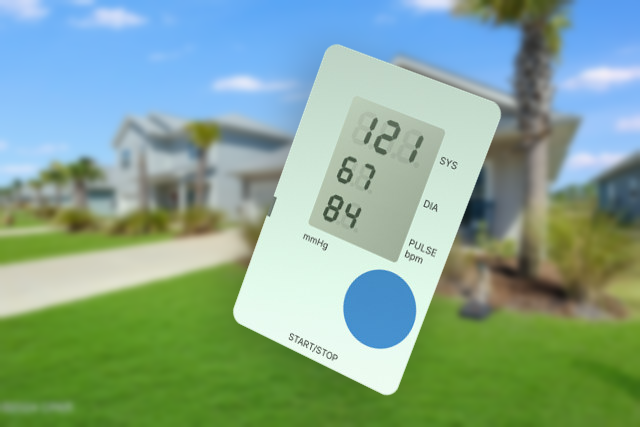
121
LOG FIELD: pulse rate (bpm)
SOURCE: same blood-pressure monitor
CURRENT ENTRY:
84
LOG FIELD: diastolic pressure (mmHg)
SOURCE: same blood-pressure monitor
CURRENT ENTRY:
67
